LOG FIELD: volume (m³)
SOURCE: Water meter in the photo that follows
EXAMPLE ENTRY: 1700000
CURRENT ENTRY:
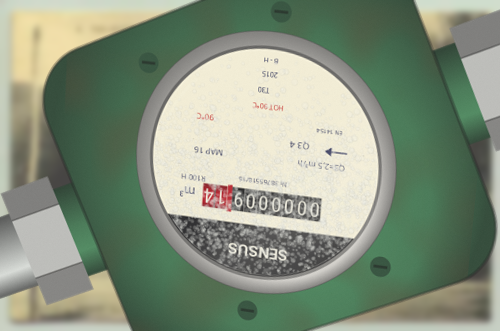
9.14
